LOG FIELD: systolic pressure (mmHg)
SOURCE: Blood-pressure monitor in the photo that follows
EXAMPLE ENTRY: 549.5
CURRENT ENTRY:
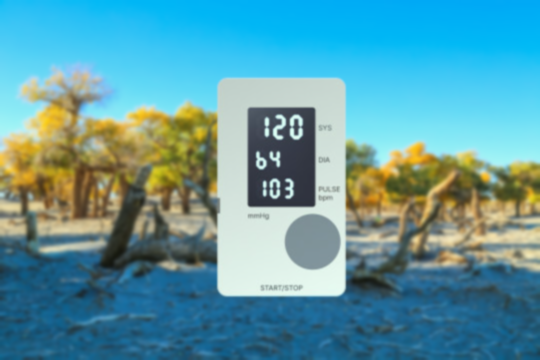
120
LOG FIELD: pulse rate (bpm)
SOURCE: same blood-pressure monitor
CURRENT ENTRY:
103
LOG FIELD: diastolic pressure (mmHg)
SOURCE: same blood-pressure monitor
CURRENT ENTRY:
64
